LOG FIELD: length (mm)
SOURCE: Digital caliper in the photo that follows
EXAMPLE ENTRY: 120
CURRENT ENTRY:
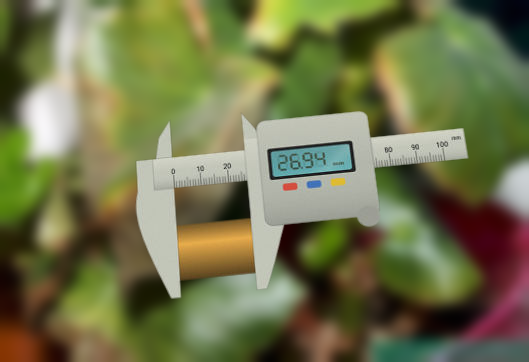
26.94
